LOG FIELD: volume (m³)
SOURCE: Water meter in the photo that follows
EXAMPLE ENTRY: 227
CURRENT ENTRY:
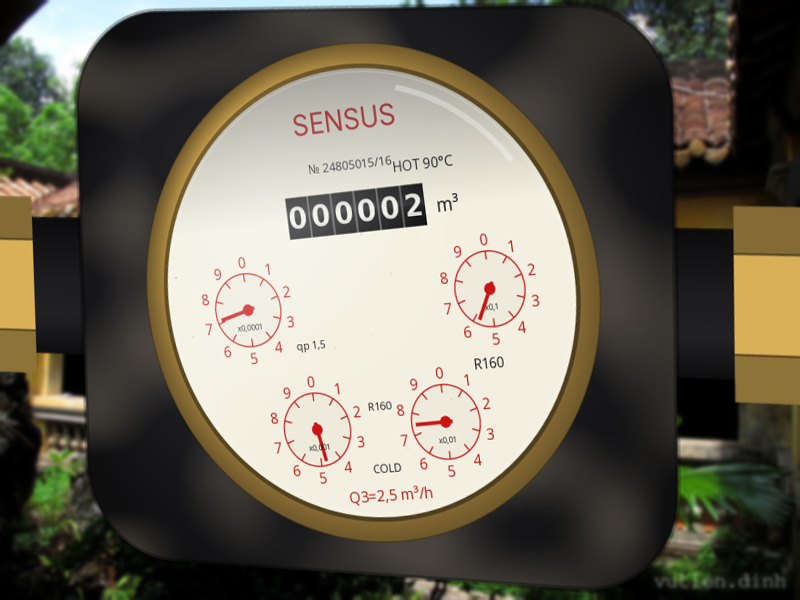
2.5747
